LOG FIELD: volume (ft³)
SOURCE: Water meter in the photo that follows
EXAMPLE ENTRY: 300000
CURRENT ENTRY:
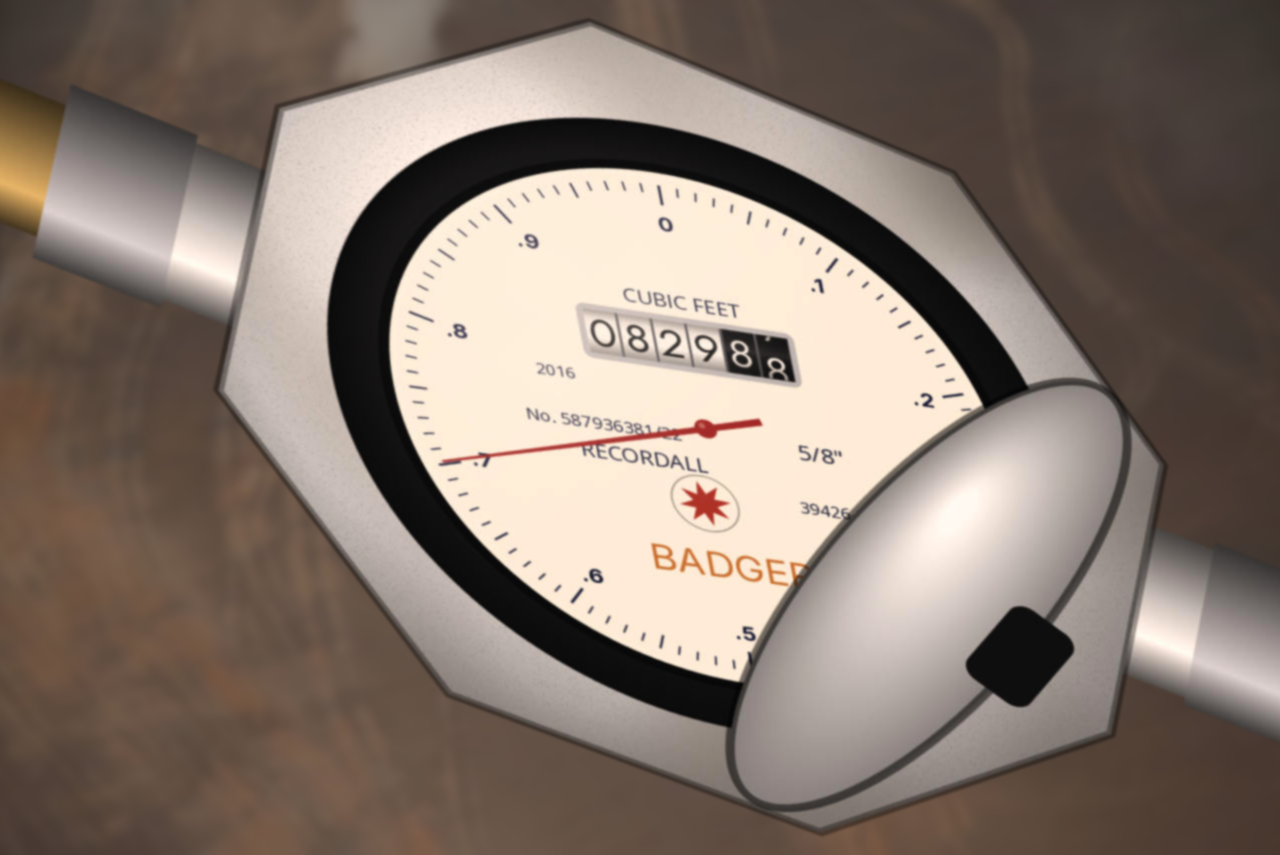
82987.70
